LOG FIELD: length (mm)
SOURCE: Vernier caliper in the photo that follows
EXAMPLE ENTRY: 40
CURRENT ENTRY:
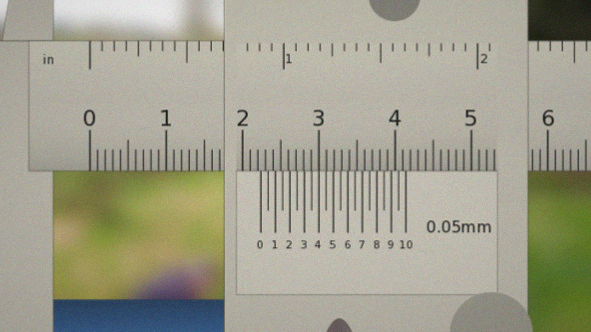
22.4
